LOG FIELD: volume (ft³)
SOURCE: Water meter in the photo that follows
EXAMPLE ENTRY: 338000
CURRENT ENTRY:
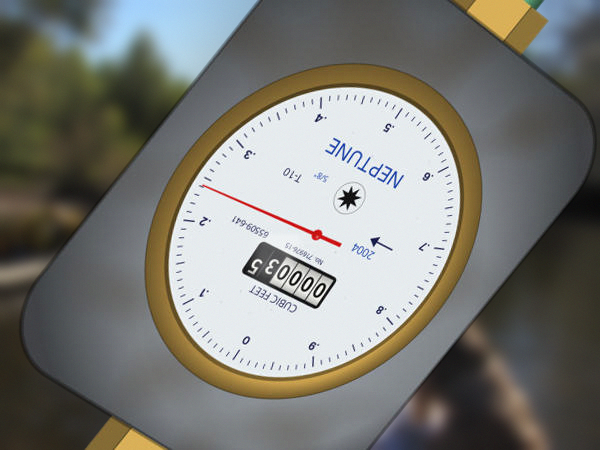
35.24
